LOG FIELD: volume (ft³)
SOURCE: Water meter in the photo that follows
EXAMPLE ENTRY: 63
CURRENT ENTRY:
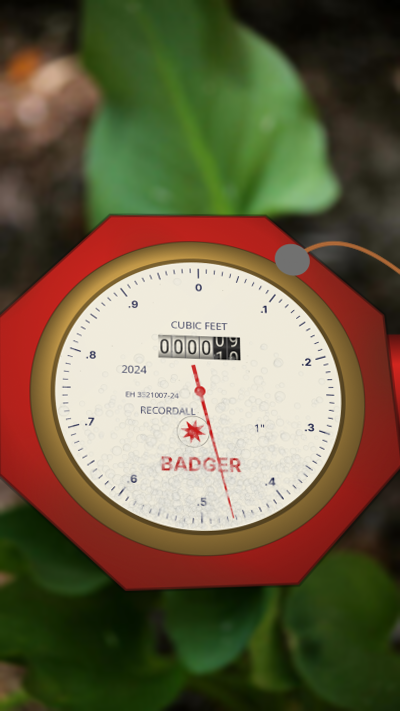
9.46
